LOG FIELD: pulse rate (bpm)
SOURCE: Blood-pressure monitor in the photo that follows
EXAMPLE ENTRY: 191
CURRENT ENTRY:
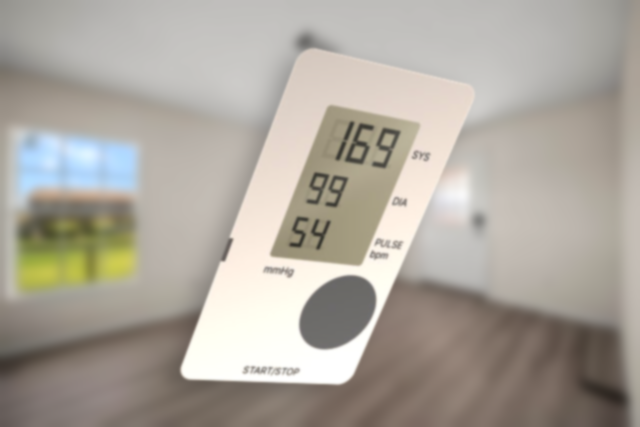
54
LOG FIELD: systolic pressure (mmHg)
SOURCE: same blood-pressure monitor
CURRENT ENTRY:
169
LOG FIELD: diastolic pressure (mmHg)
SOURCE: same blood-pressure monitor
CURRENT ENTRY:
99
